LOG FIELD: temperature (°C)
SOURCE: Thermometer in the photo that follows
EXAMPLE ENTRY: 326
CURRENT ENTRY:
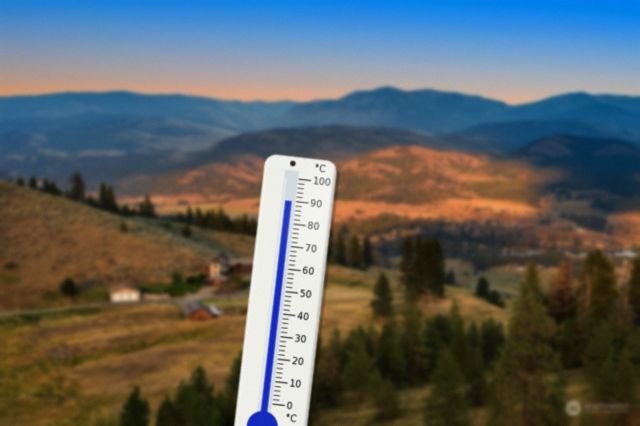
90
